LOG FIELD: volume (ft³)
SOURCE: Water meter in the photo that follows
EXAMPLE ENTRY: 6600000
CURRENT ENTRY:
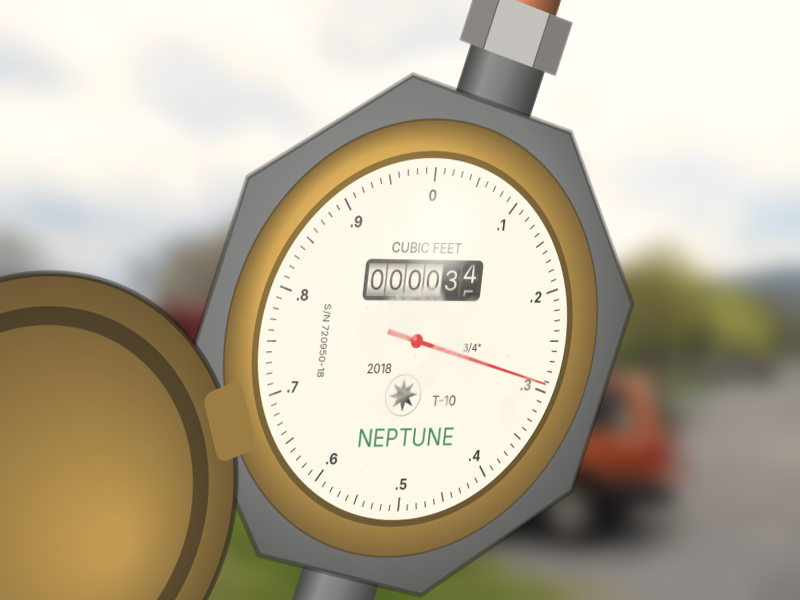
34.29
